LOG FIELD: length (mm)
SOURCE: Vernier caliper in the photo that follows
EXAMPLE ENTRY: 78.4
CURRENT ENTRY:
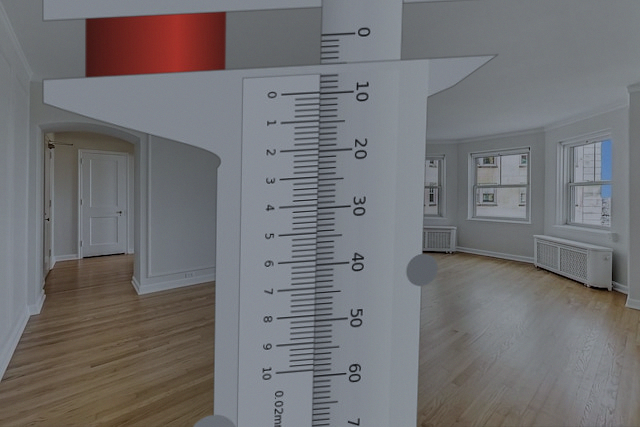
9.8
